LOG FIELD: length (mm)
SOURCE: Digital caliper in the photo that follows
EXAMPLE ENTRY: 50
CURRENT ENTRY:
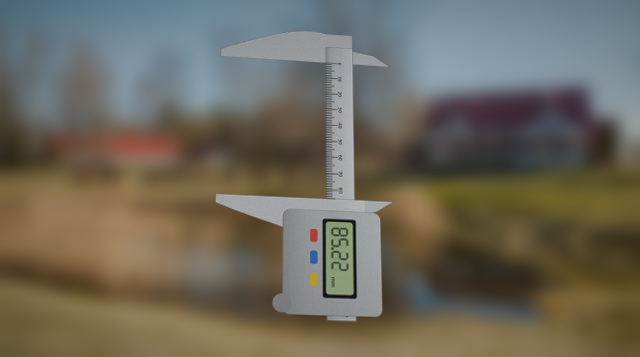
85.22
